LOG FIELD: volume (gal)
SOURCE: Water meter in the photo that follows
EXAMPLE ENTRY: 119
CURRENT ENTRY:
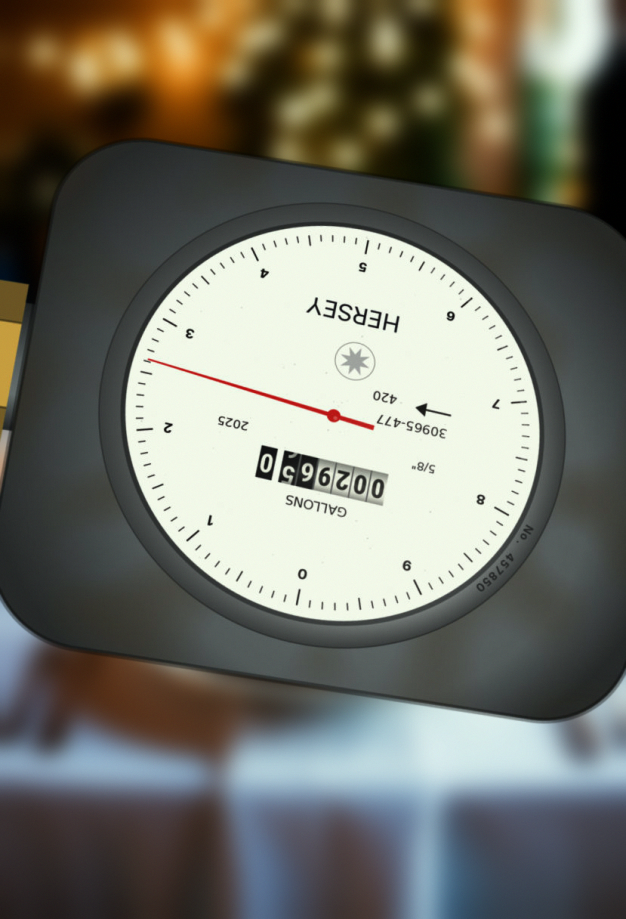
29652.6
